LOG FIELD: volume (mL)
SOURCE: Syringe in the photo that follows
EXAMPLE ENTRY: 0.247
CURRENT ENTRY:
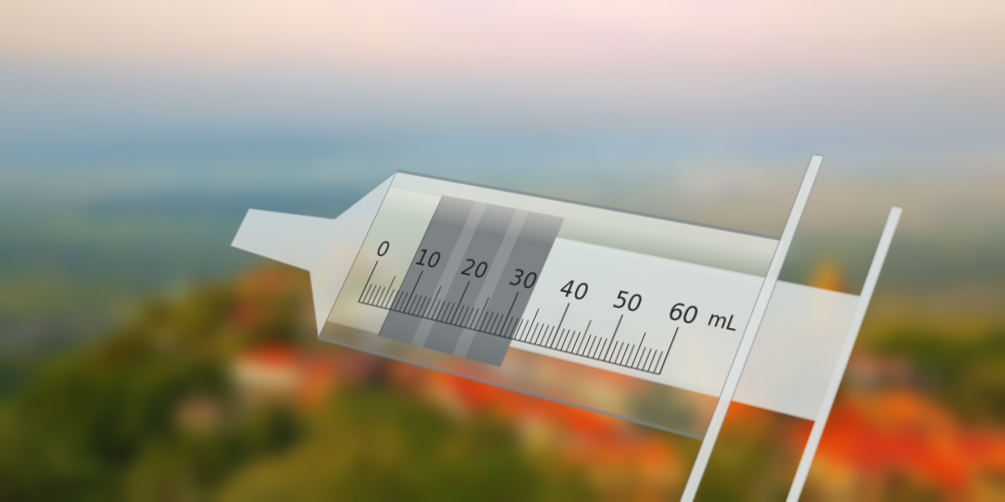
7
